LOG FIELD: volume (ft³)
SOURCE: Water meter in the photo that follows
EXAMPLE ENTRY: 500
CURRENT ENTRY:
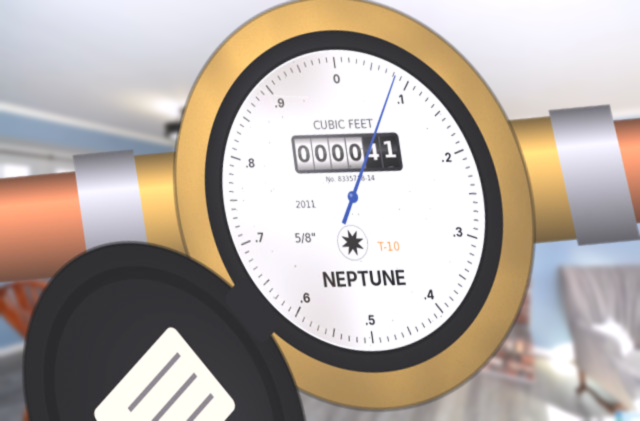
41.08
